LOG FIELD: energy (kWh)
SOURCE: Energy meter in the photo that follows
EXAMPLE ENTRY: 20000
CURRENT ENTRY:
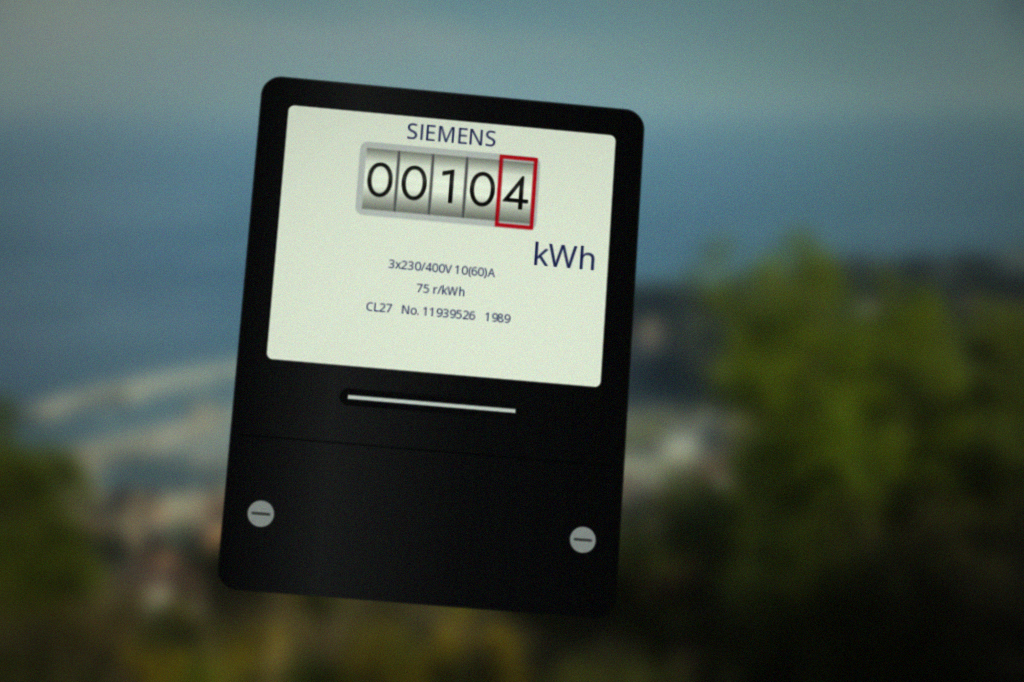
10.4
